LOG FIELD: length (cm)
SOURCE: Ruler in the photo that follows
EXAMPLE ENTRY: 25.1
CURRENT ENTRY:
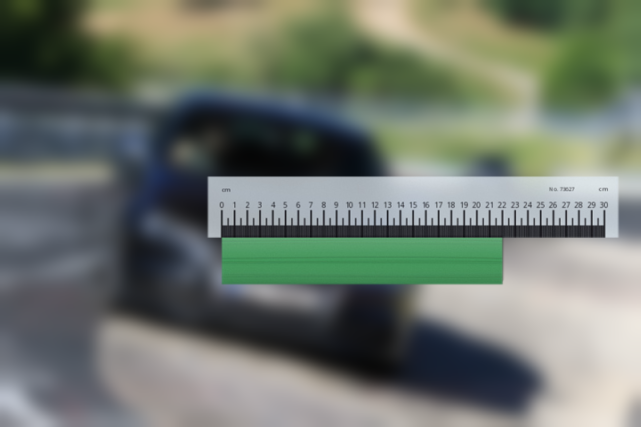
22
